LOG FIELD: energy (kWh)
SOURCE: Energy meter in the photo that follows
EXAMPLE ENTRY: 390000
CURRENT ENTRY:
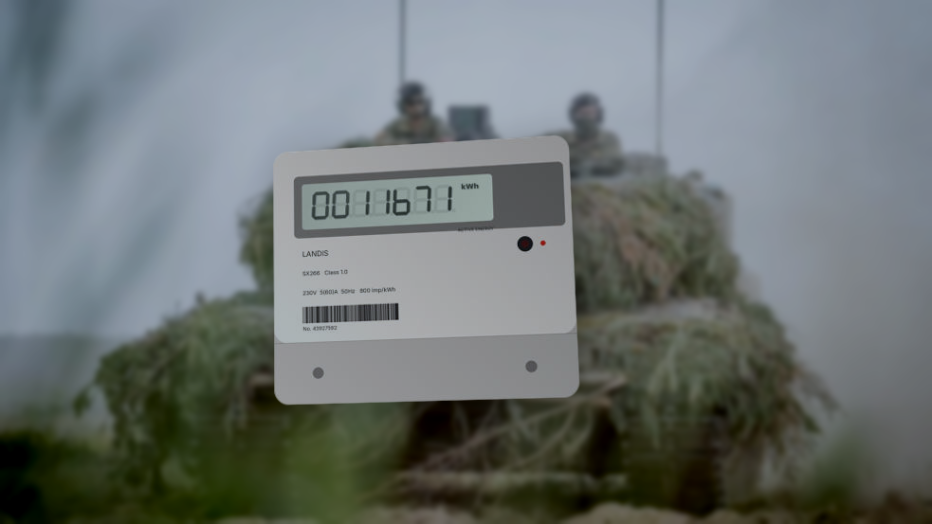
11671
